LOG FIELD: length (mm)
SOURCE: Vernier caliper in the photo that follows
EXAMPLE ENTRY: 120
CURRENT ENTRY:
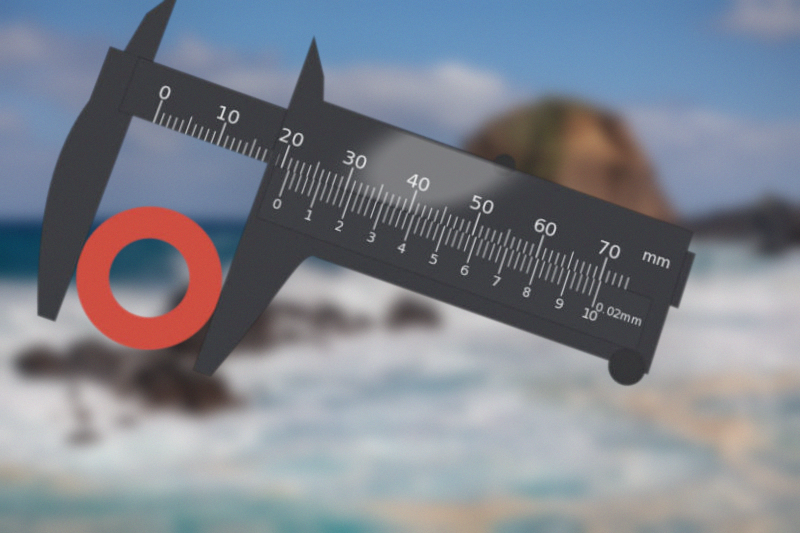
21.2
